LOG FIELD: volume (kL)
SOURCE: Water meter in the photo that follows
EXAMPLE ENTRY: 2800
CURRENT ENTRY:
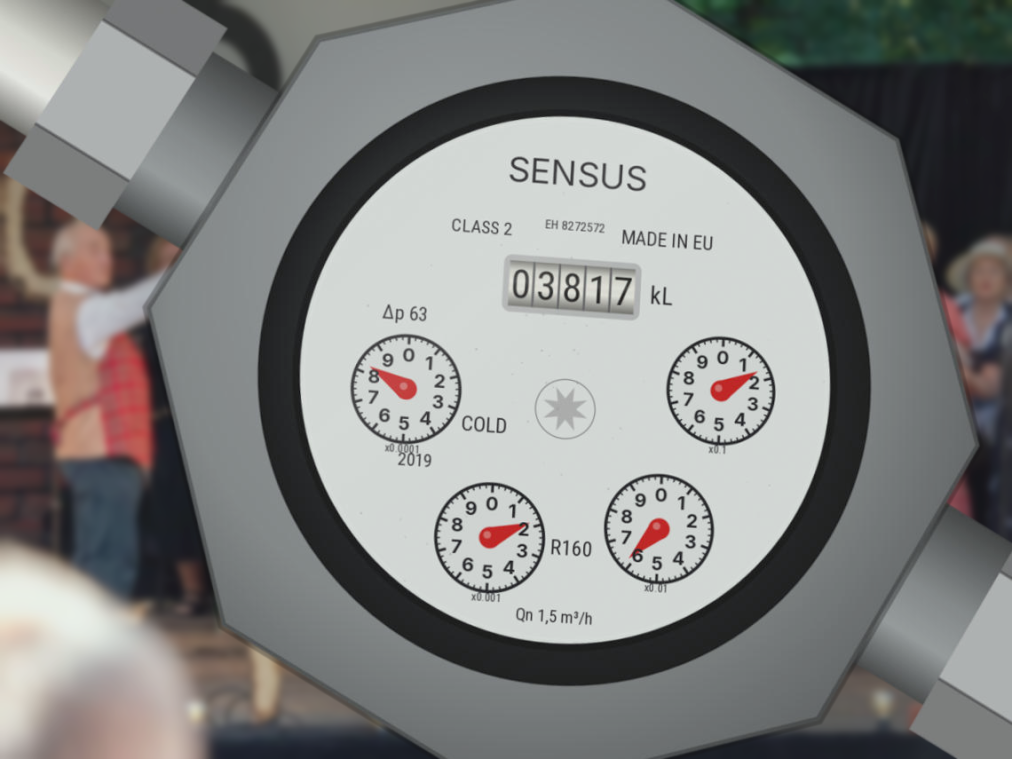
3817.1618
